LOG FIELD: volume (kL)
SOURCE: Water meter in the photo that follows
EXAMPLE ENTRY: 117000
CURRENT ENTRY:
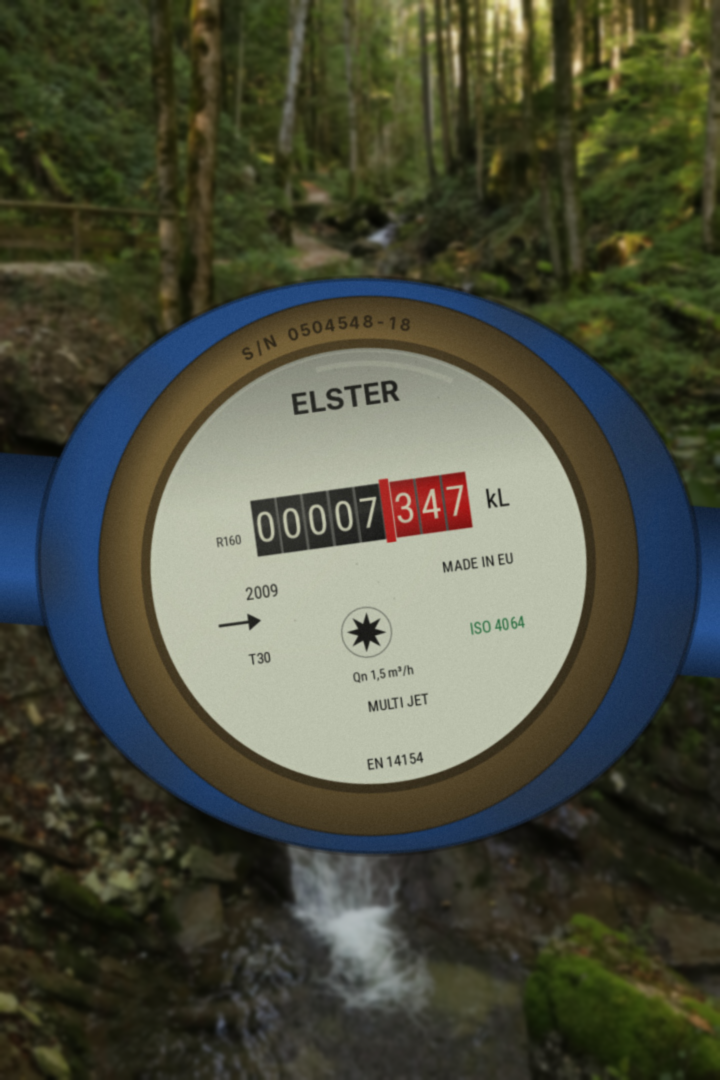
7.347
